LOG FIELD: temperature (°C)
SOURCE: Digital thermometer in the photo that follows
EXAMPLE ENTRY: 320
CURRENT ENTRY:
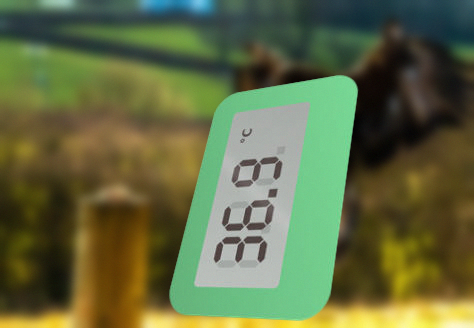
36.9
